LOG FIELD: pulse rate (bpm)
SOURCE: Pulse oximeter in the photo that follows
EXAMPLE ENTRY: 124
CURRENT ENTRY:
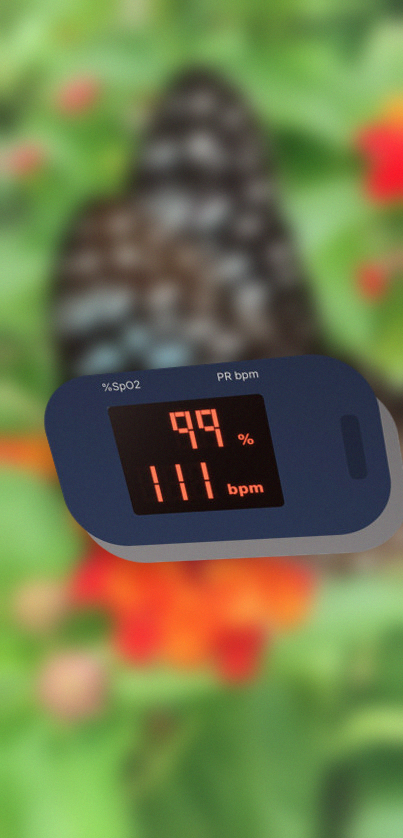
111
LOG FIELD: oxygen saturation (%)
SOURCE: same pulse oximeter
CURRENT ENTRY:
99
